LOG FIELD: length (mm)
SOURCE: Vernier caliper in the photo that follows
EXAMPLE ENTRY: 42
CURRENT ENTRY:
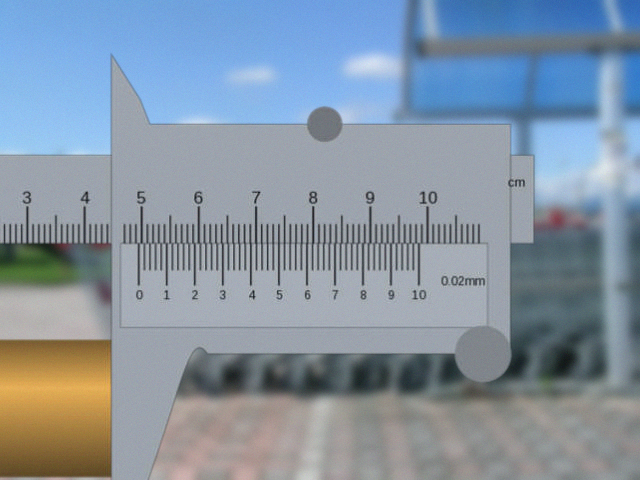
49.5
